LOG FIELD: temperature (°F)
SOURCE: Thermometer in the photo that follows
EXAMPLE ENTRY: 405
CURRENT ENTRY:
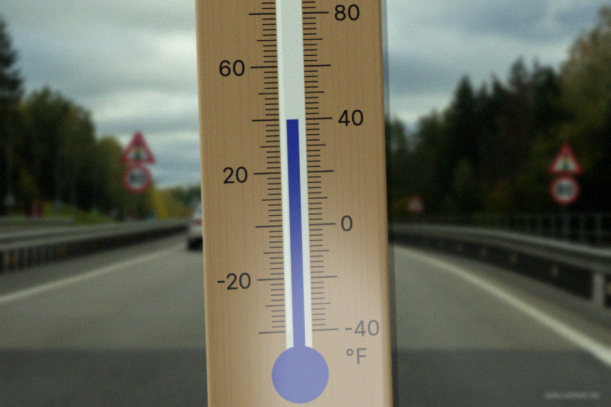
40
